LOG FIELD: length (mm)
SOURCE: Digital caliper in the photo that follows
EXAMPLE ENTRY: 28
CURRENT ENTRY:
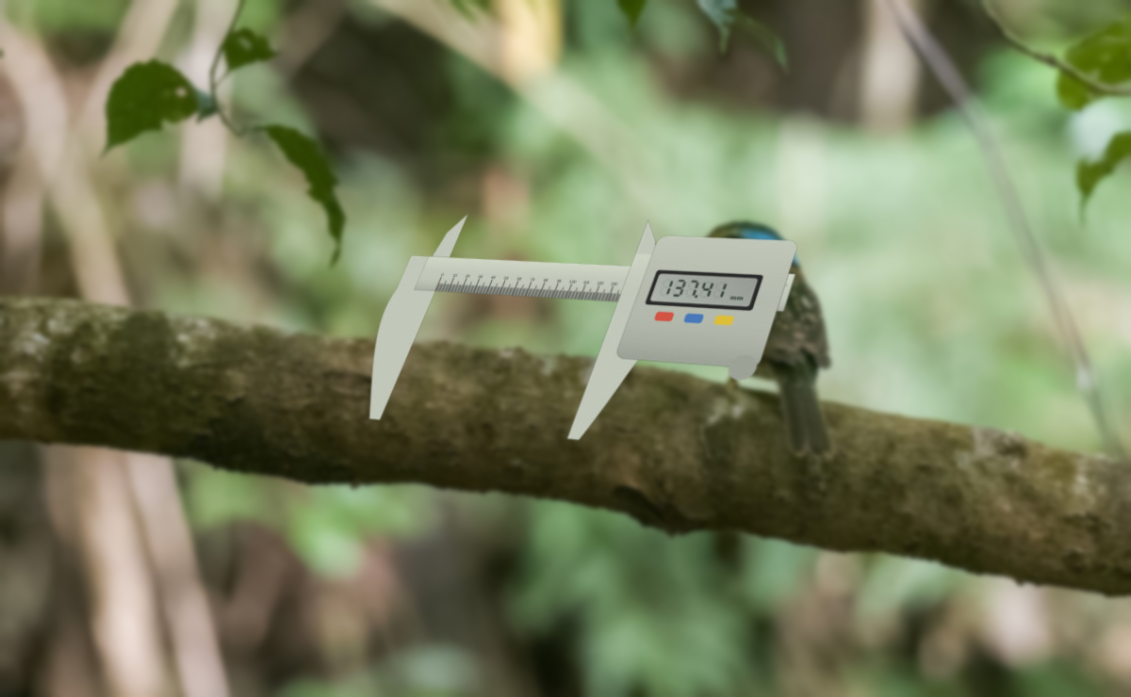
137.41
